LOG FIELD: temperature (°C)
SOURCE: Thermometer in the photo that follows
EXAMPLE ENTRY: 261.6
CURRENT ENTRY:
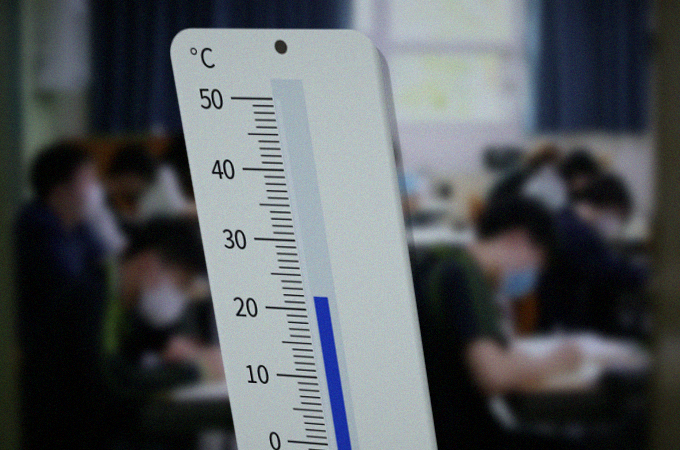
22
